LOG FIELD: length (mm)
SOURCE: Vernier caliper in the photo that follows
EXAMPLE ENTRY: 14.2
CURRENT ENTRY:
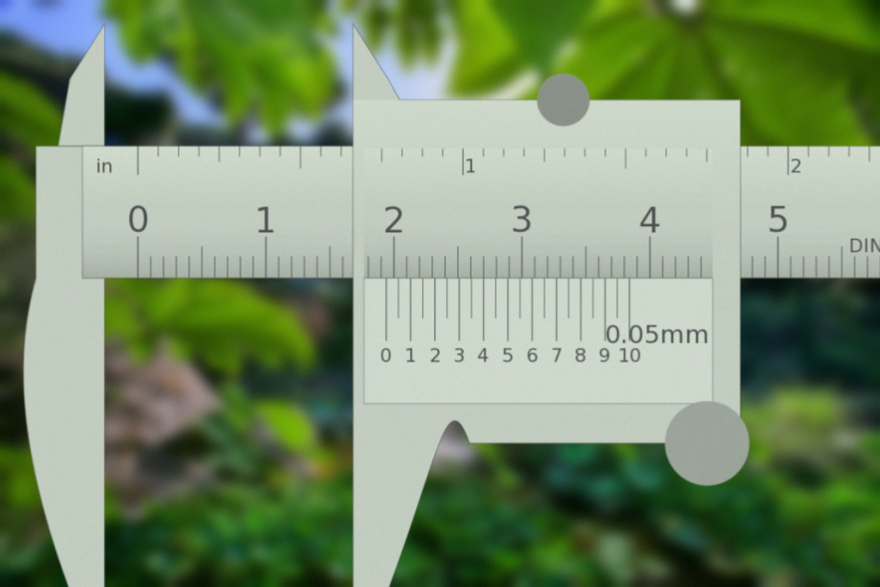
19.4
